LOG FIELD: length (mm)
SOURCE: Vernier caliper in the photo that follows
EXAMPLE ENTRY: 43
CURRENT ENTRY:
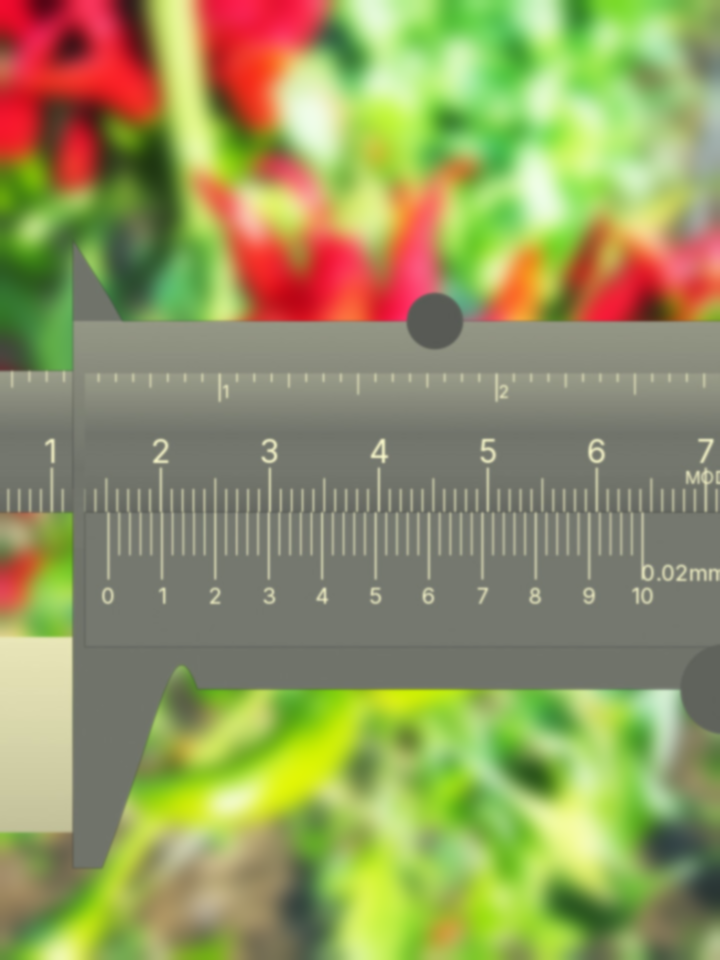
15.2
